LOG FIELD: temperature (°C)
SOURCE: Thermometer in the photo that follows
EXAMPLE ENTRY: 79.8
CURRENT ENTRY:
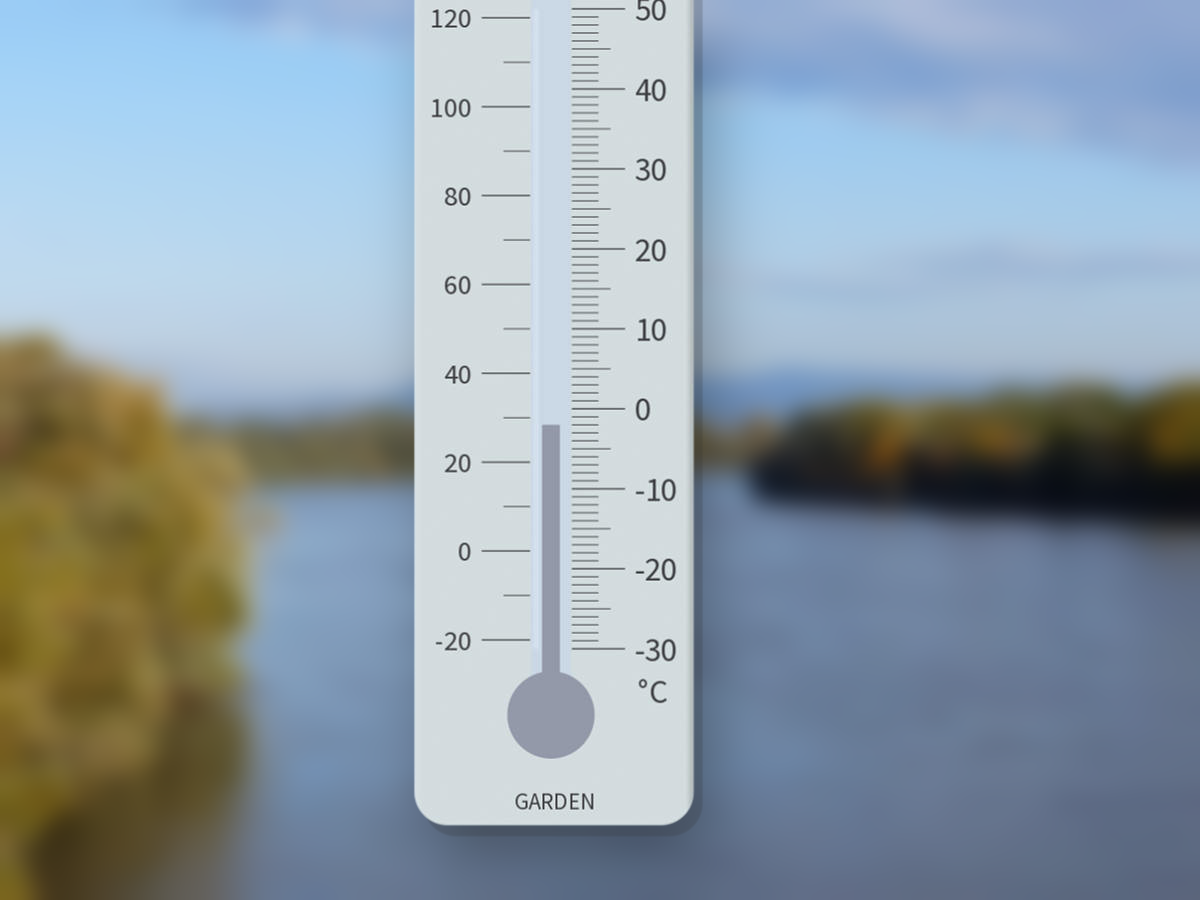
-2
